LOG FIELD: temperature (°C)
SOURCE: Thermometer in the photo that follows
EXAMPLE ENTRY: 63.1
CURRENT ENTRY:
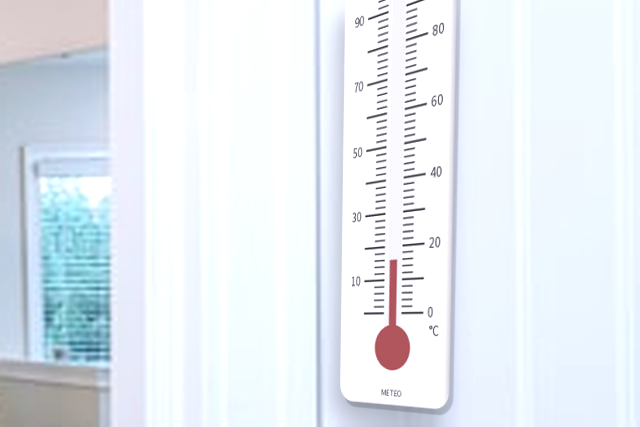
16
